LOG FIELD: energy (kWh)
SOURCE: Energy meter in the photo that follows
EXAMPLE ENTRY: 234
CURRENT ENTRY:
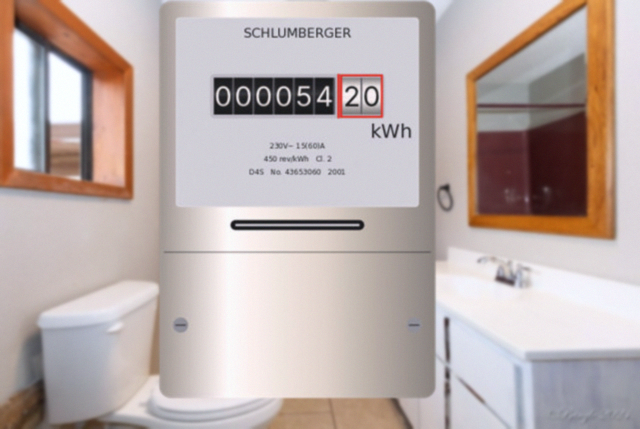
54.20
